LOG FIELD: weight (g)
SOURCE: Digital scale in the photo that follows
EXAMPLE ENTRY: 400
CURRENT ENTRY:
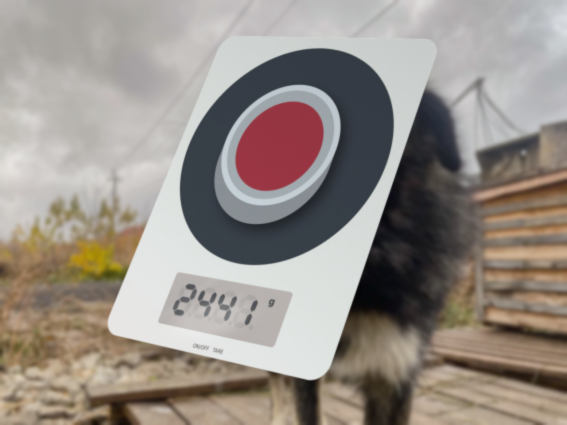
2441
